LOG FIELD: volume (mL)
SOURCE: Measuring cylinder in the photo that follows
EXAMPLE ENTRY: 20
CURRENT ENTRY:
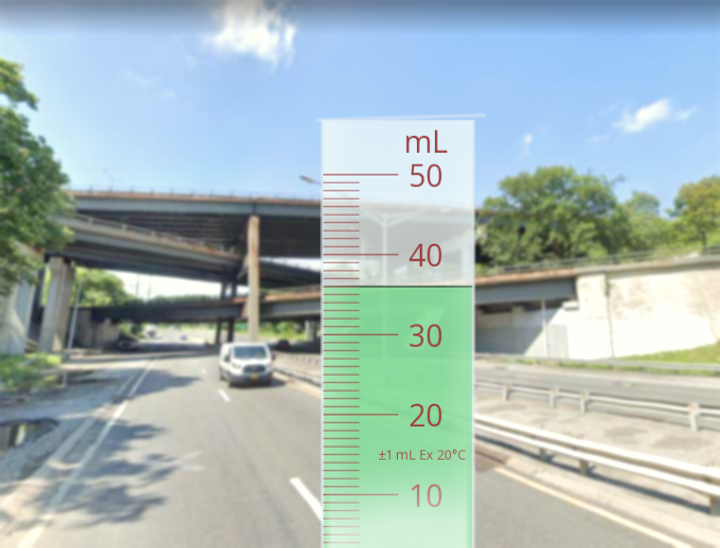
36
